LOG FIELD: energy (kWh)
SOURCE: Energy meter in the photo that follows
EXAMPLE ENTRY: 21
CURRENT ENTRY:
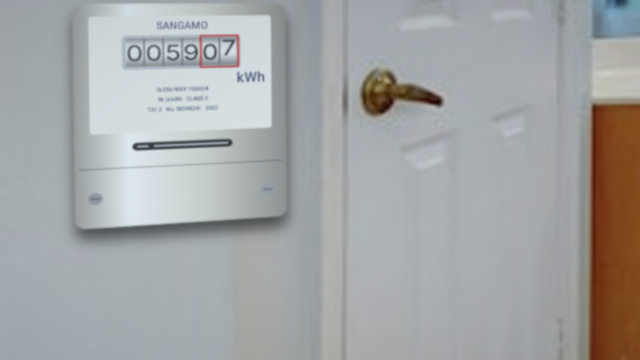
59.07
